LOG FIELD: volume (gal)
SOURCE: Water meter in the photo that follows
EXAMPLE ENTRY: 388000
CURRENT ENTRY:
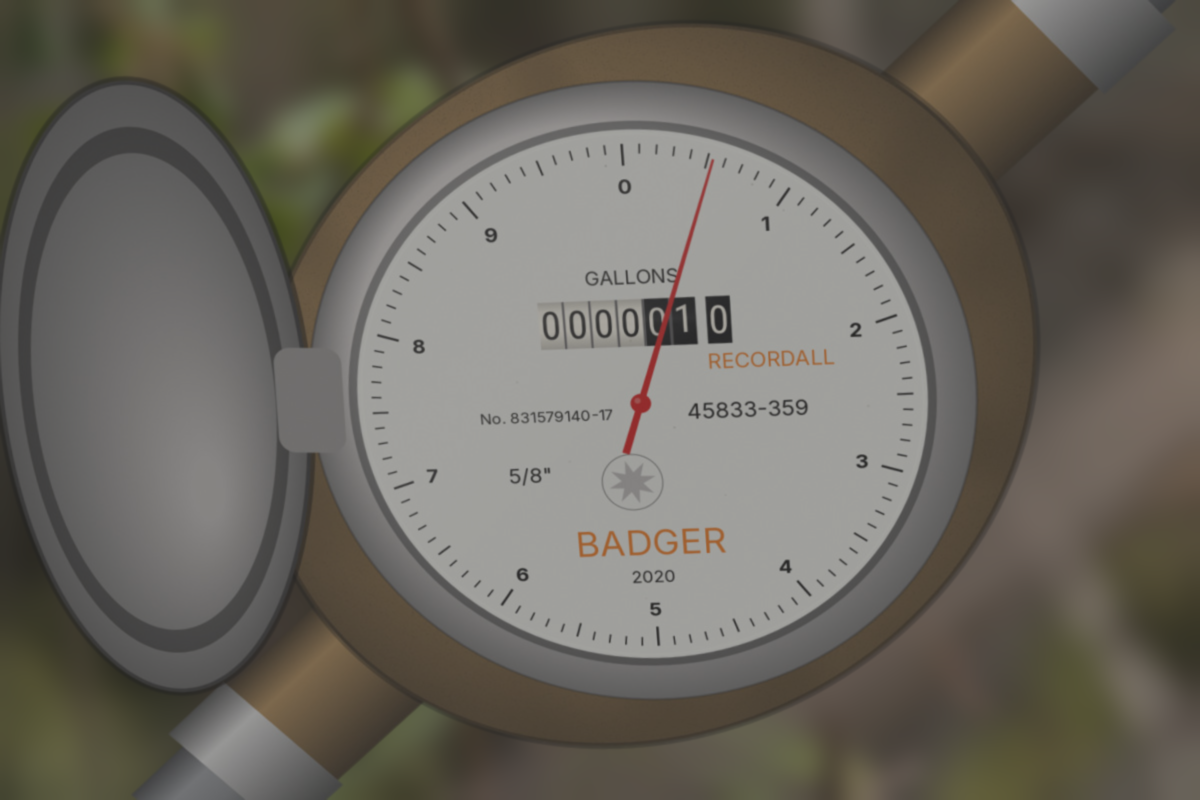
10.5
